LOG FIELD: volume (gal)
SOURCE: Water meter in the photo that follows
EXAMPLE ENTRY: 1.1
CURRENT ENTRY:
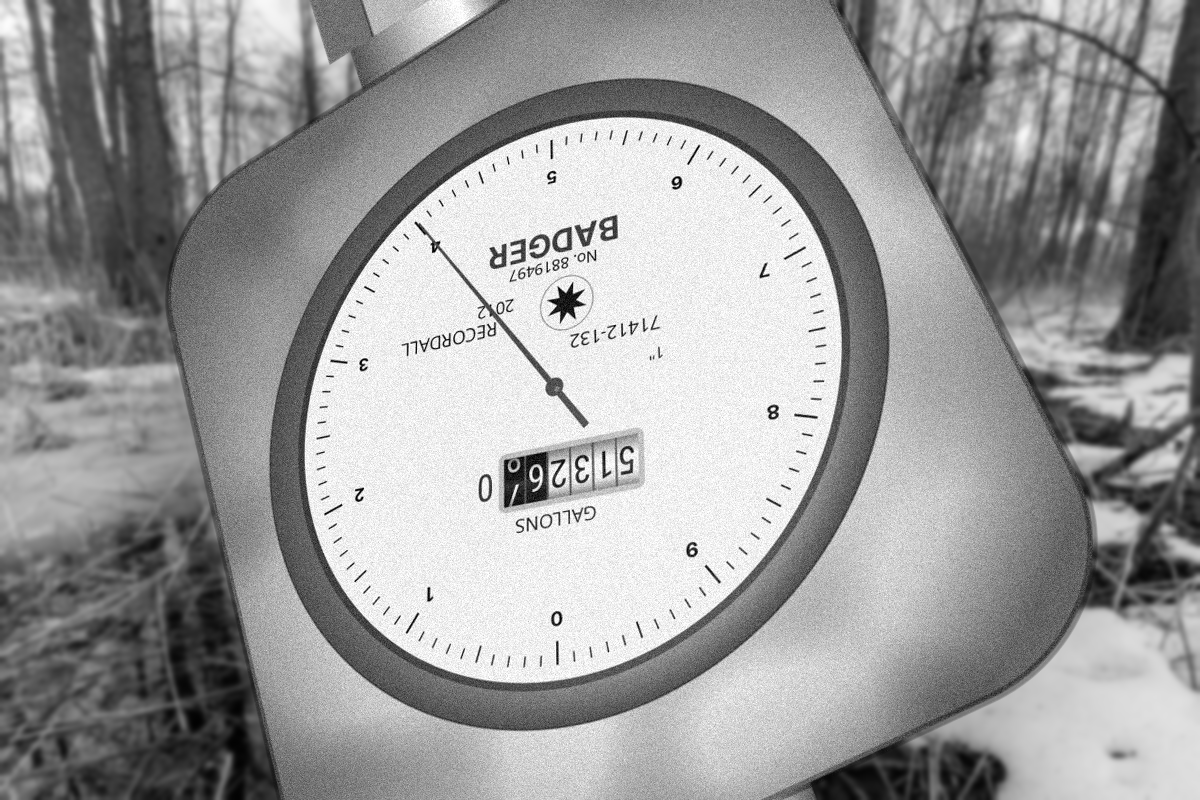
5132674.0
